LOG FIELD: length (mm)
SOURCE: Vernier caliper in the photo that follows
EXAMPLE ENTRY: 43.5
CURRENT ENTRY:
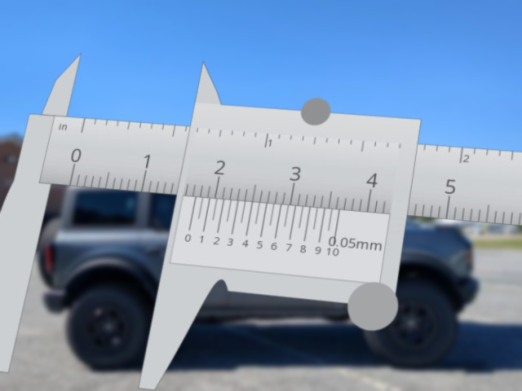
17.4
